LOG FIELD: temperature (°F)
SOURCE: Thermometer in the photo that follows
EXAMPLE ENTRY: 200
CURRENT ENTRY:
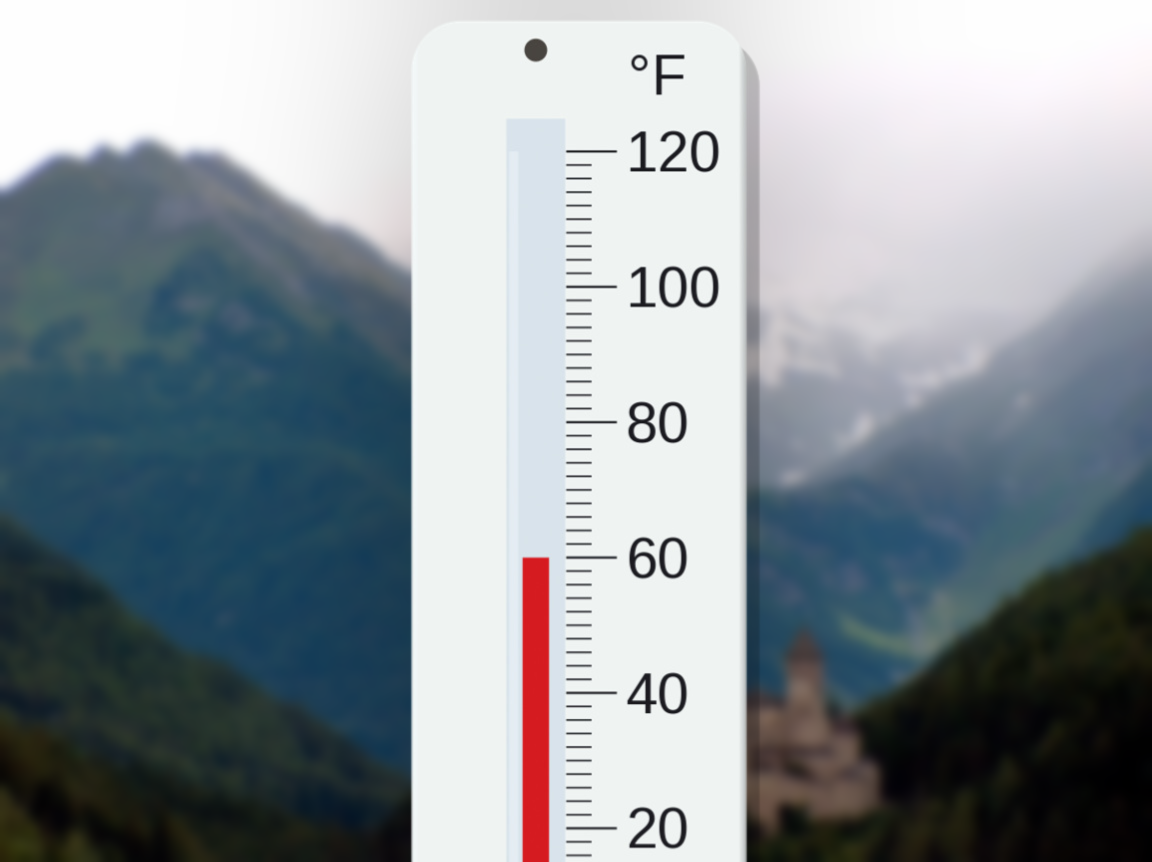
60
